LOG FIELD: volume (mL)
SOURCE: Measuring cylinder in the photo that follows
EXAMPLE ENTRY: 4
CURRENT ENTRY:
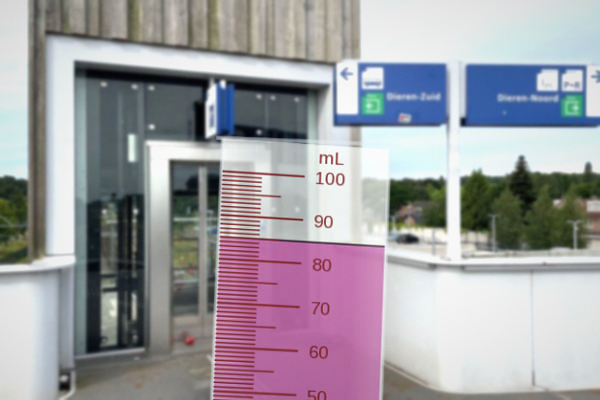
85
